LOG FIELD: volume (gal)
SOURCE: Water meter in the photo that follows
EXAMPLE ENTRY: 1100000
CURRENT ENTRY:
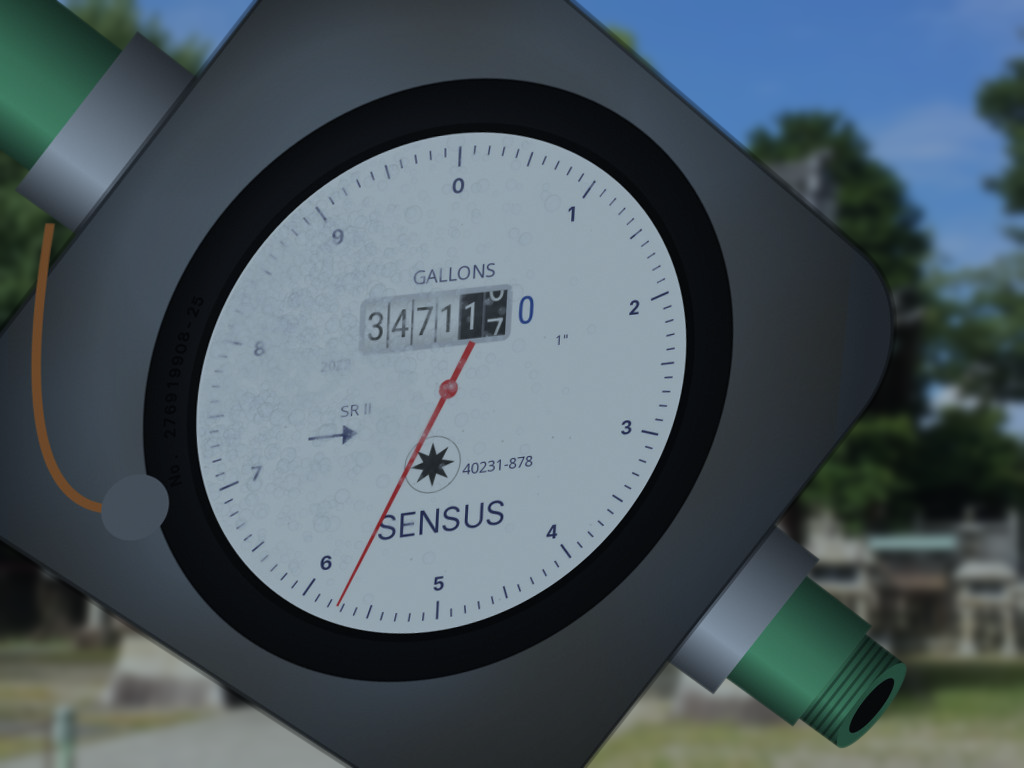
3471165.7
